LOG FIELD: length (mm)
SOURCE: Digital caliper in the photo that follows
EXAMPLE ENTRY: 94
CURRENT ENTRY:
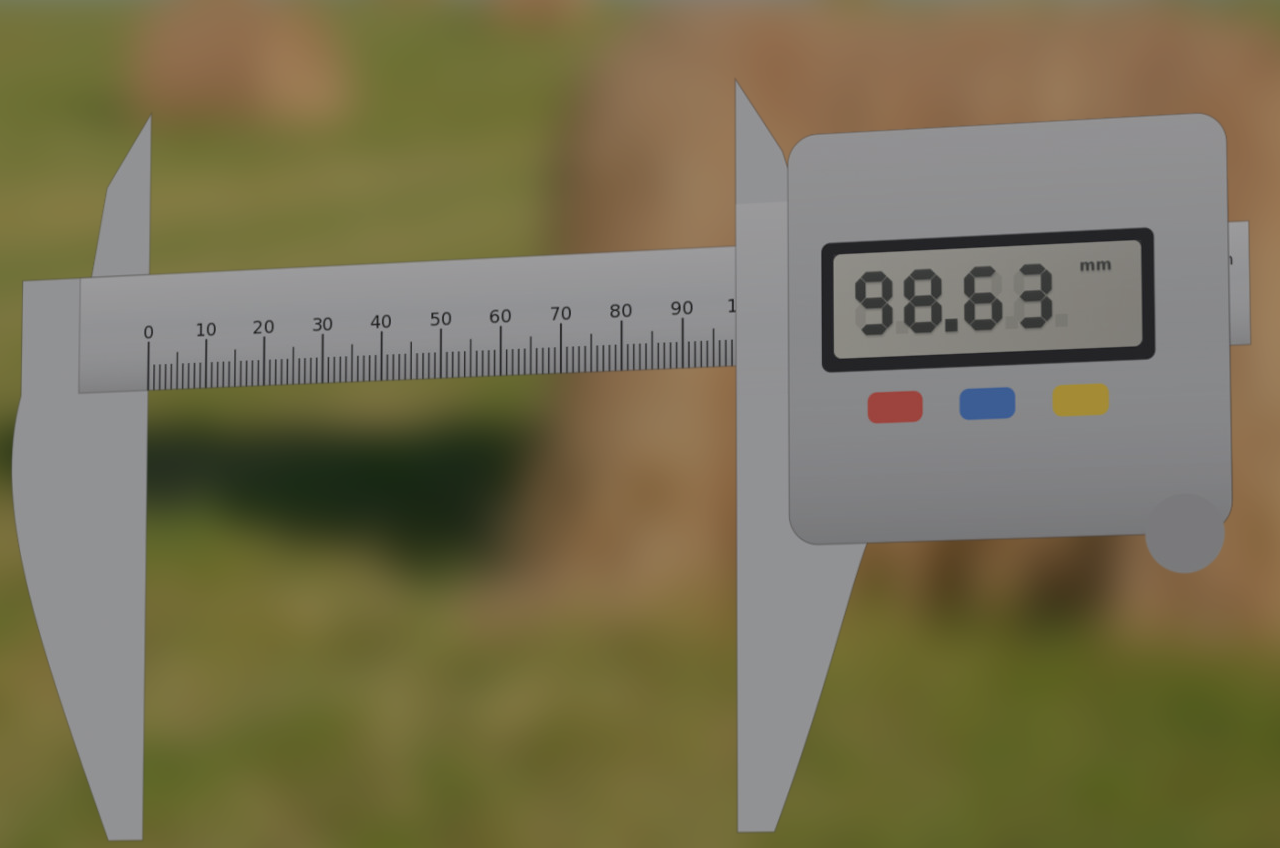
98.63
